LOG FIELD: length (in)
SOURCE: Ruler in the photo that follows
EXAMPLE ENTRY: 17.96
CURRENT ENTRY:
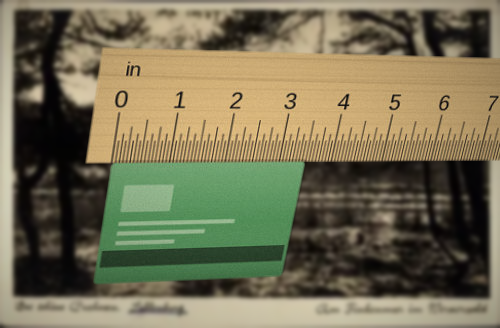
3.5
